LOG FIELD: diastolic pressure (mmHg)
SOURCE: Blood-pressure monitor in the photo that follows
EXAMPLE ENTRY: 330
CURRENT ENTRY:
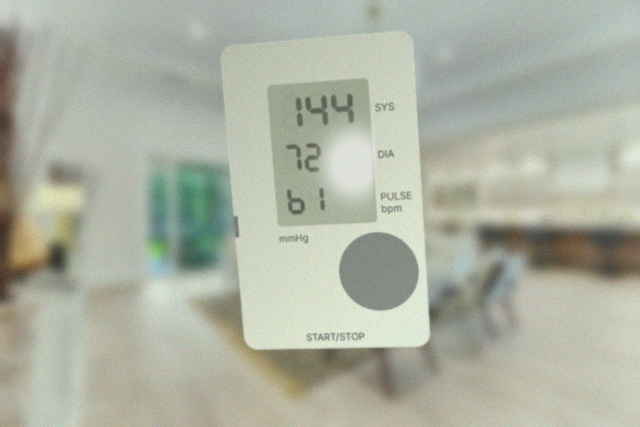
72
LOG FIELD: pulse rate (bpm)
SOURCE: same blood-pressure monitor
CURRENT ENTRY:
61
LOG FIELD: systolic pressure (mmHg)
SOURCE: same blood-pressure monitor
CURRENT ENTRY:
144
